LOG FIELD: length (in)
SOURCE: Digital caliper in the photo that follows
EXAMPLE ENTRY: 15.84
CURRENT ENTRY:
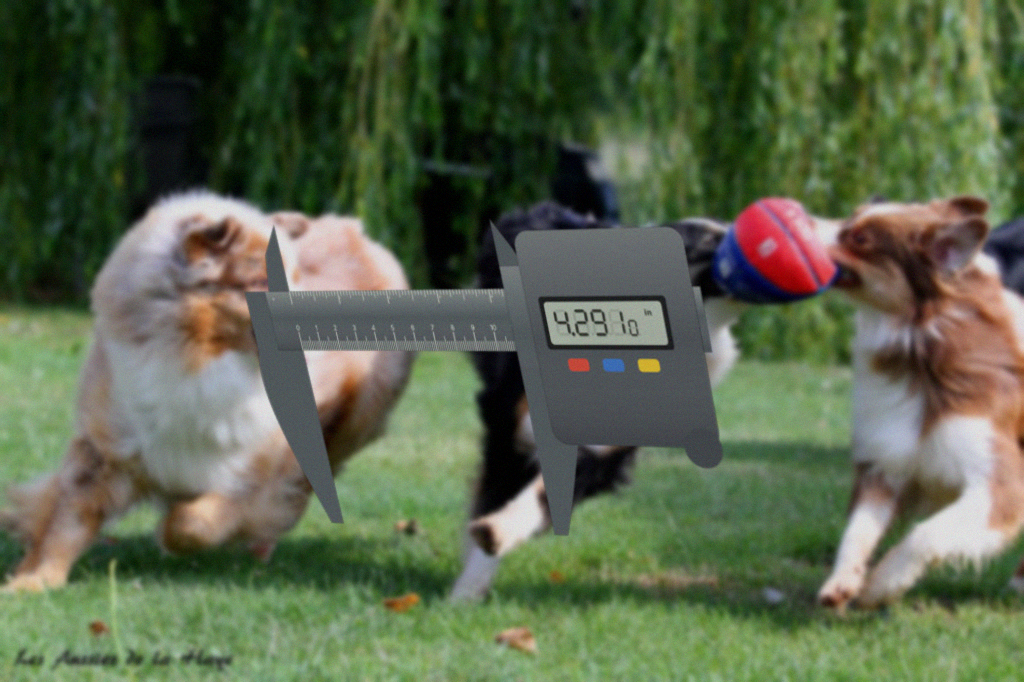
4.2910
